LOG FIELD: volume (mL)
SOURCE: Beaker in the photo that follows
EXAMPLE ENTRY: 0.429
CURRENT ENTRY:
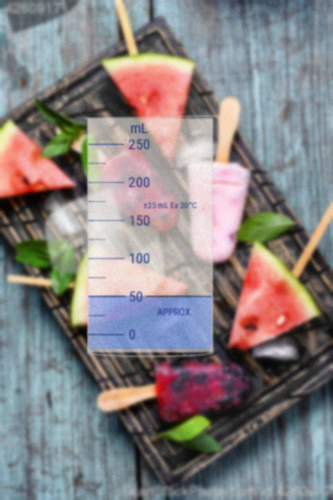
50
